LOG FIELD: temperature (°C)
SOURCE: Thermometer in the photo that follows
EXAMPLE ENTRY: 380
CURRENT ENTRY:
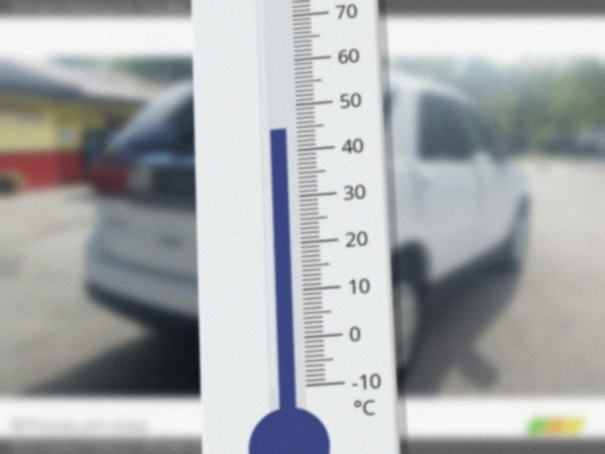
45
